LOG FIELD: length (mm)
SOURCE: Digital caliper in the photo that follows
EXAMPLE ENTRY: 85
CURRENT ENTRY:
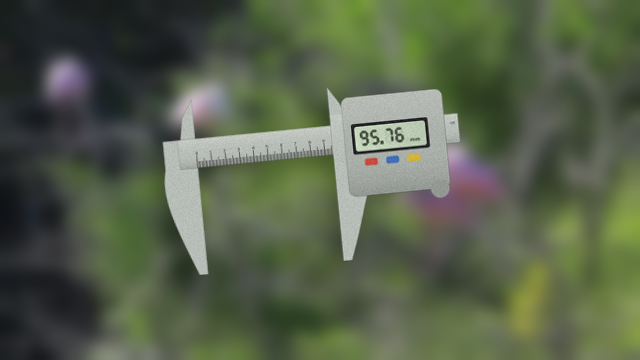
95.76
